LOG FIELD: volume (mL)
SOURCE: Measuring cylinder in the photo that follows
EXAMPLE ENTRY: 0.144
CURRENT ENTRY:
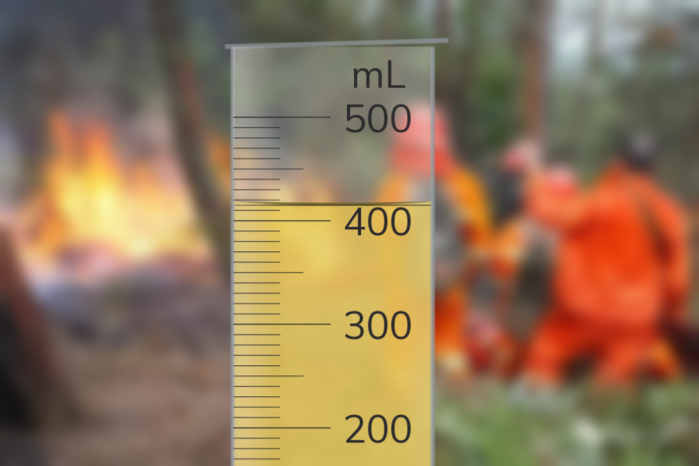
415
